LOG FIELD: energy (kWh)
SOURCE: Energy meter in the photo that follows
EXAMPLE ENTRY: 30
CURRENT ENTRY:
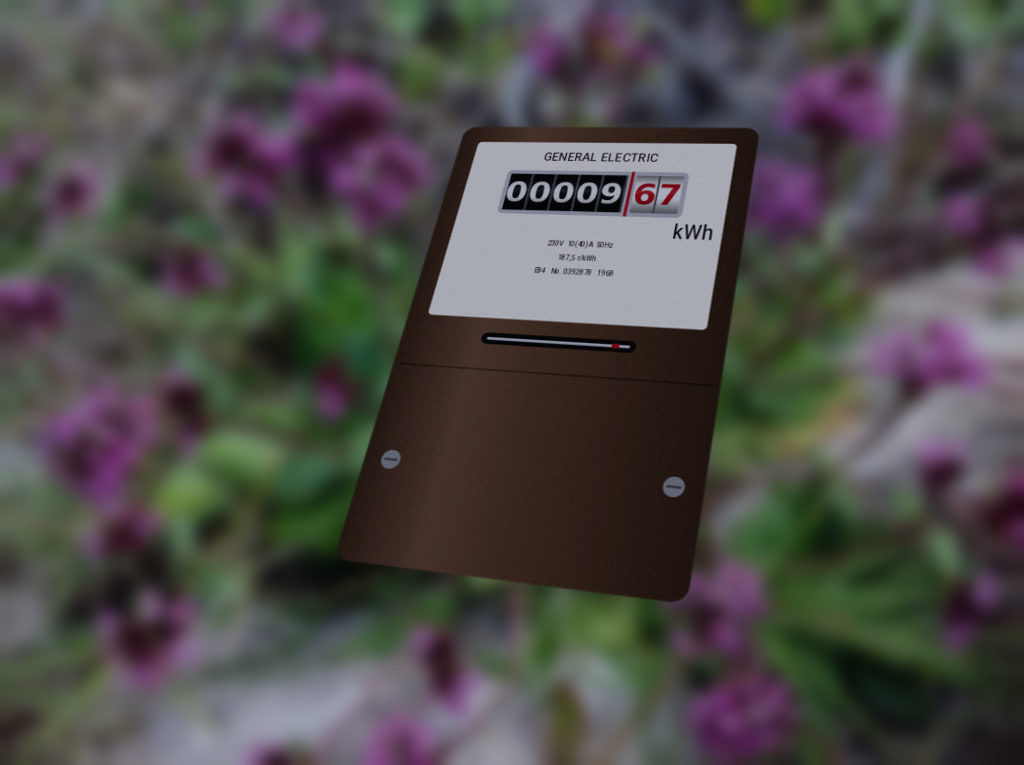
9.67
